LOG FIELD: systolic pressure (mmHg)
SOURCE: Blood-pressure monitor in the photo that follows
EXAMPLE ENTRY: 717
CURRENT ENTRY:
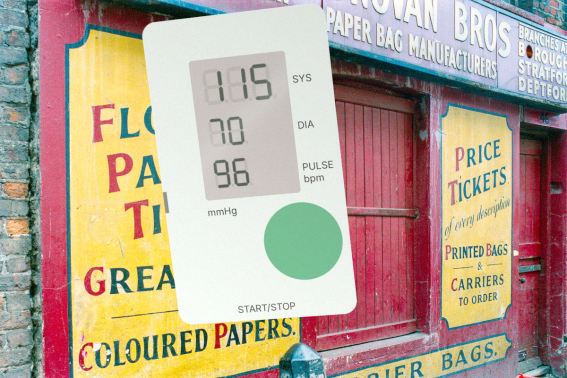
115
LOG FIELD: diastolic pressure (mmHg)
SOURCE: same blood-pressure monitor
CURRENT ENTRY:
70
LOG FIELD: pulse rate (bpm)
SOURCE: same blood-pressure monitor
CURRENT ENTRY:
96
